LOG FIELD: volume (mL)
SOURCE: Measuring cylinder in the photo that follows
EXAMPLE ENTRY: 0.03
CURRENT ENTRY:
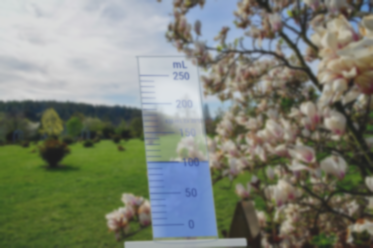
100
